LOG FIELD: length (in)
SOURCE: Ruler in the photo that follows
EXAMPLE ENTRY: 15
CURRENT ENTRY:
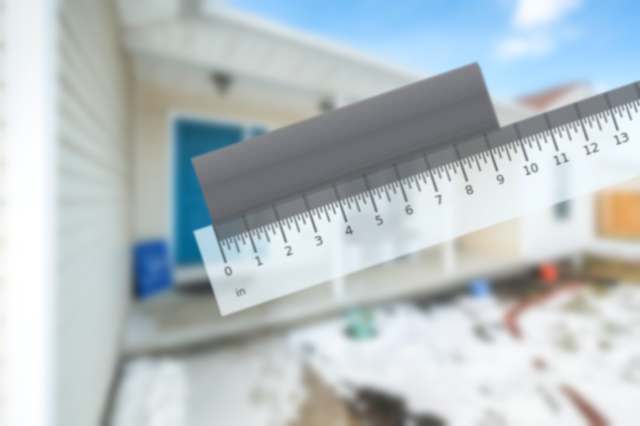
9.5
